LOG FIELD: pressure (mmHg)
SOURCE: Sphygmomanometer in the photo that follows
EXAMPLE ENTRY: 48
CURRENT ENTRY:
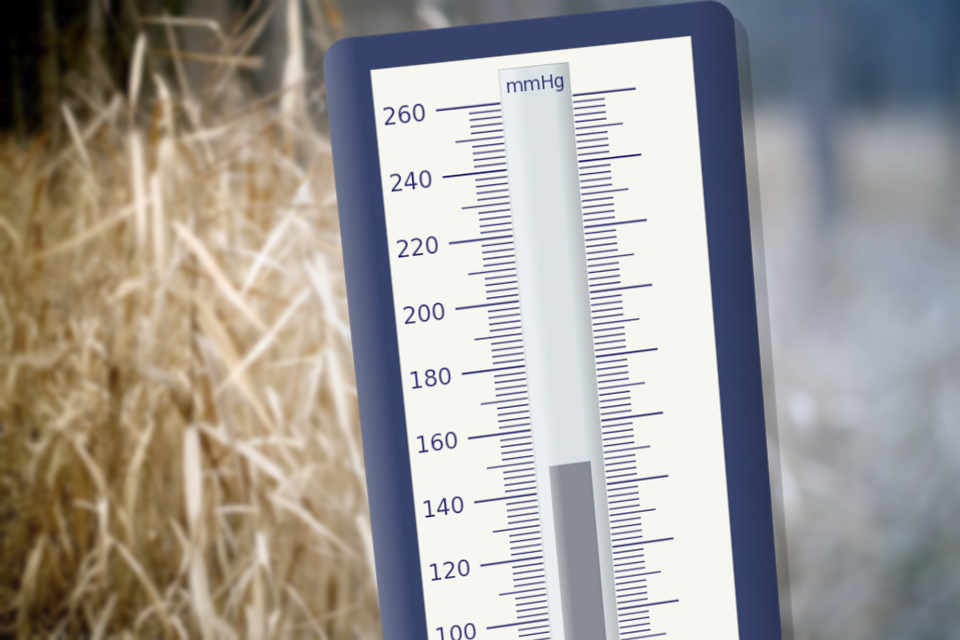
148
